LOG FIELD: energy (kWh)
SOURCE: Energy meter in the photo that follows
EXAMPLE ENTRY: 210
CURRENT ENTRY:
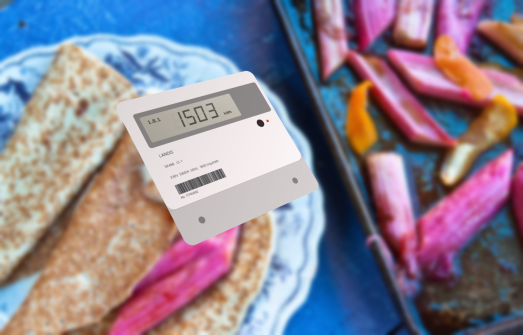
1503
